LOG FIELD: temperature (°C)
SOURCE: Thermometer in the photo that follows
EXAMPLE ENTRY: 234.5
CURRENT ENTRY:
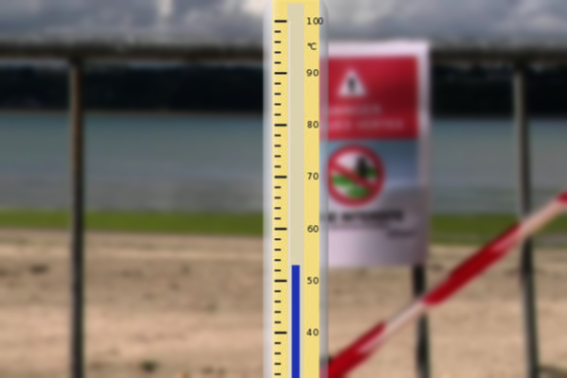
53
